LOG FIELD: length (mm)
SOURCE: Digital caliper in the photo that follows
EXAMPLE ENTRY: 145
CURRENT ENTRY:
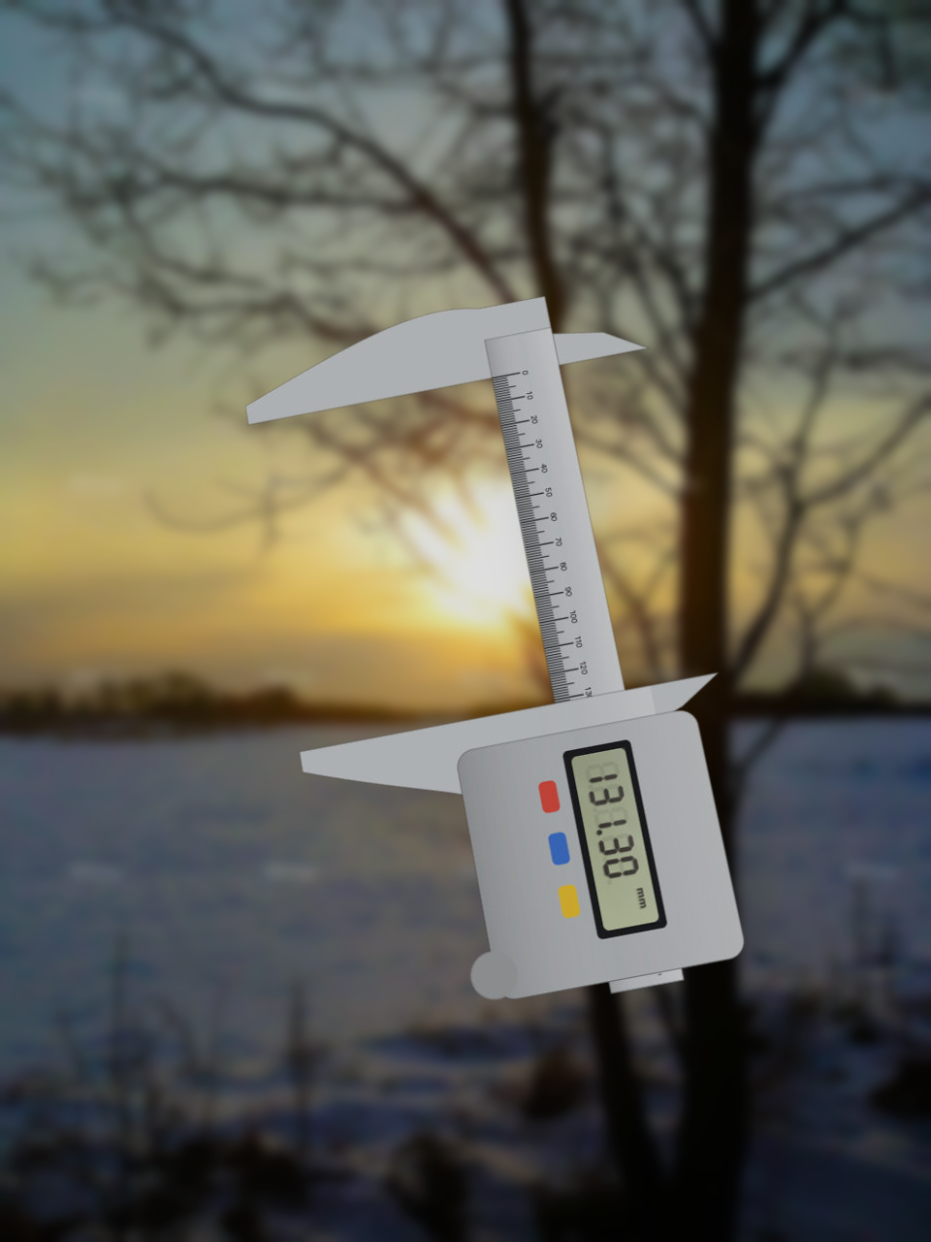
131.30
